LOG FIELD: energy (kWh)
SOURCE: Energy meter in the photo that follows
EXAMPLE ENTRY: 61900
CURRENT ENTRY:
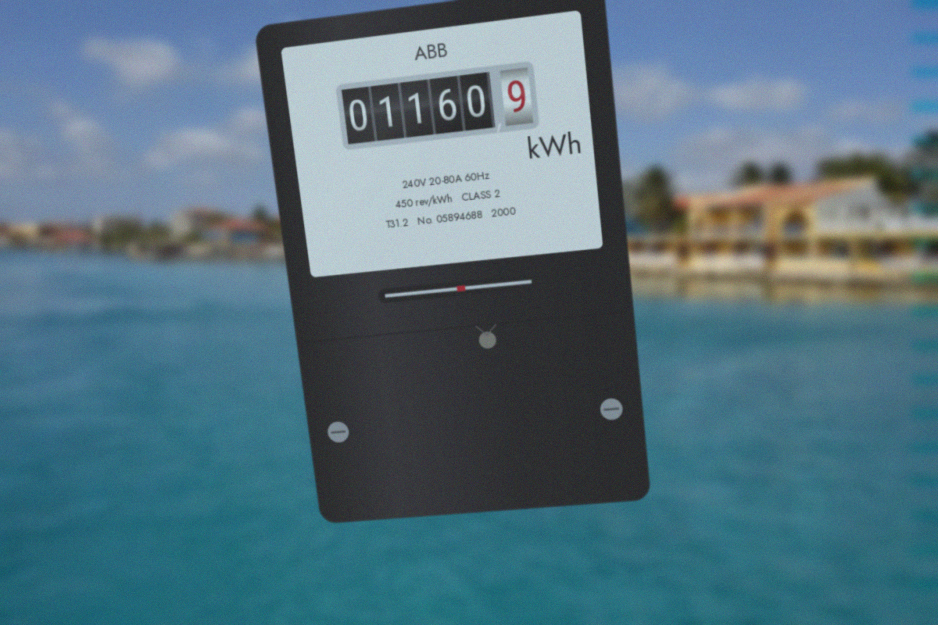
1160.9
